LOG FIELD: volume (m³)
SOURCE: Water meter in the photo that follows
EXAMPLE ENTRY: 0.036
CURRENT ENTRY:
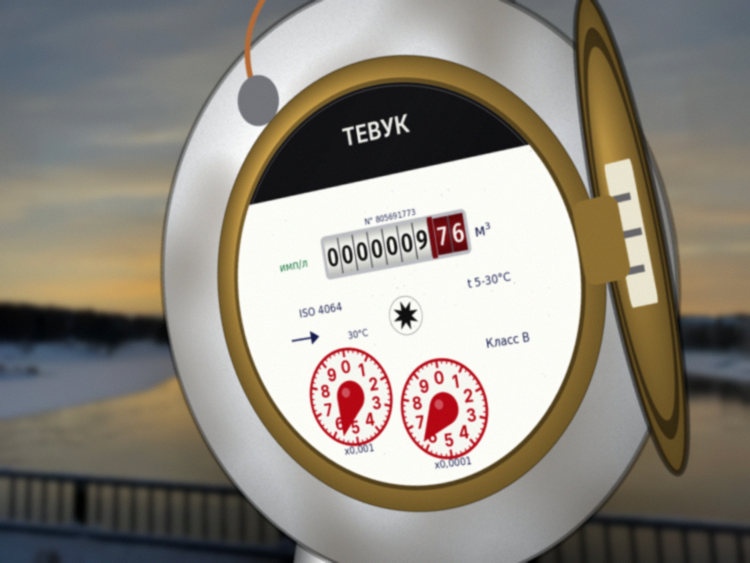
9.7656
